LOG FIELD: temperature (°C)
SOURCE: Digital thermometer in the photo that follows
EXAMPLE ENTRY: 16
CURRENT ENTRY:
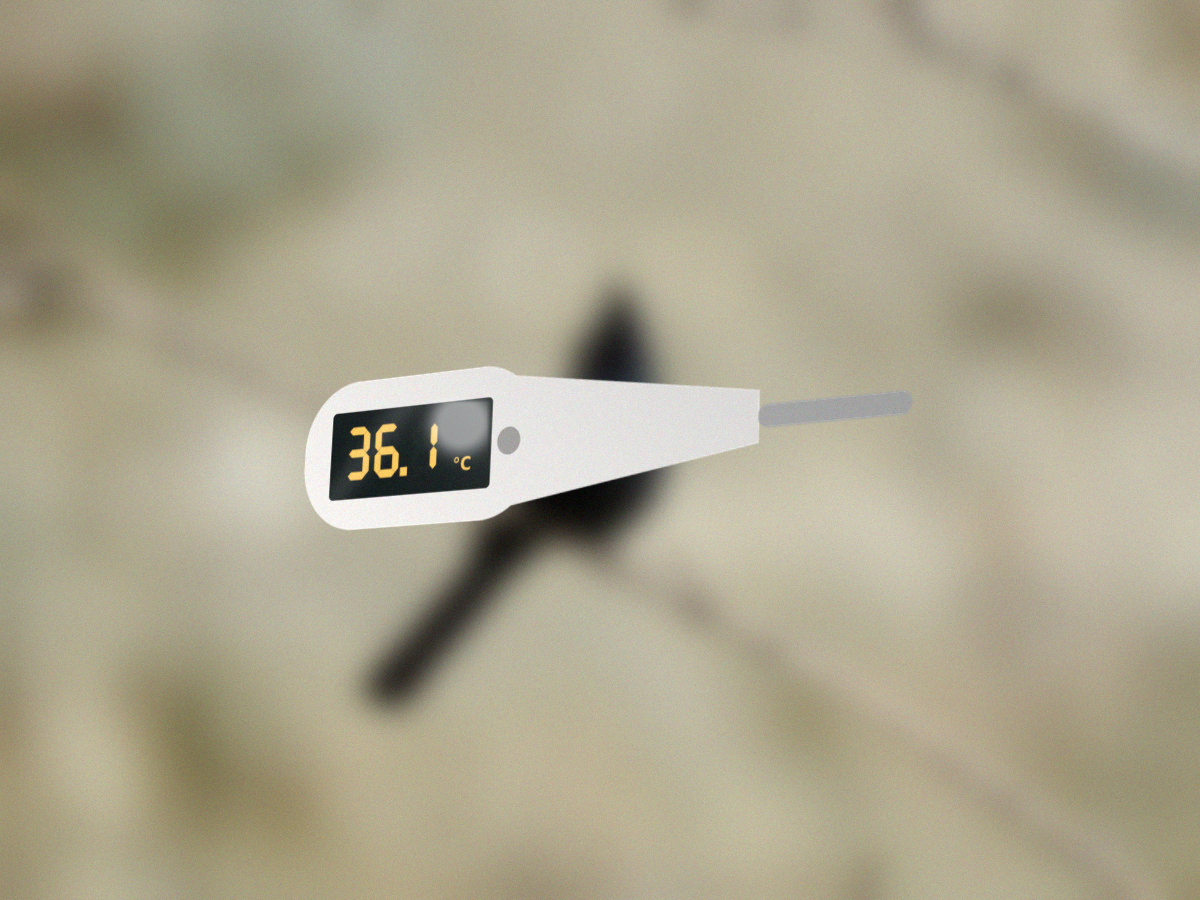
36.1
